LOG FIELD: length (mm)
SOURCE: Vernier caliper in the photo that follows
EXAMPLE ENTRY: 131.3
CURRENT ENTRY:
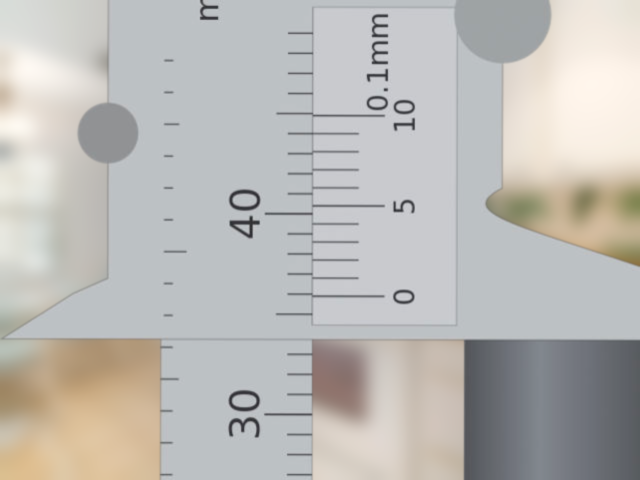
35.9
